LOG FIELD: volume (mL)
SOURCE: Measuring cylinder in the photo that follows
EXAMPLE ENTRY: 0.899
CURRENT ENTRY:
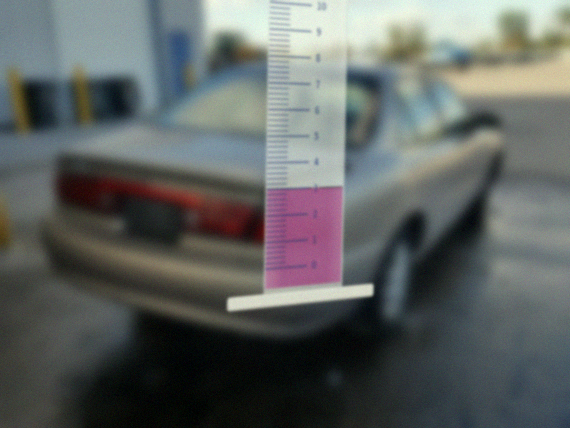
3
